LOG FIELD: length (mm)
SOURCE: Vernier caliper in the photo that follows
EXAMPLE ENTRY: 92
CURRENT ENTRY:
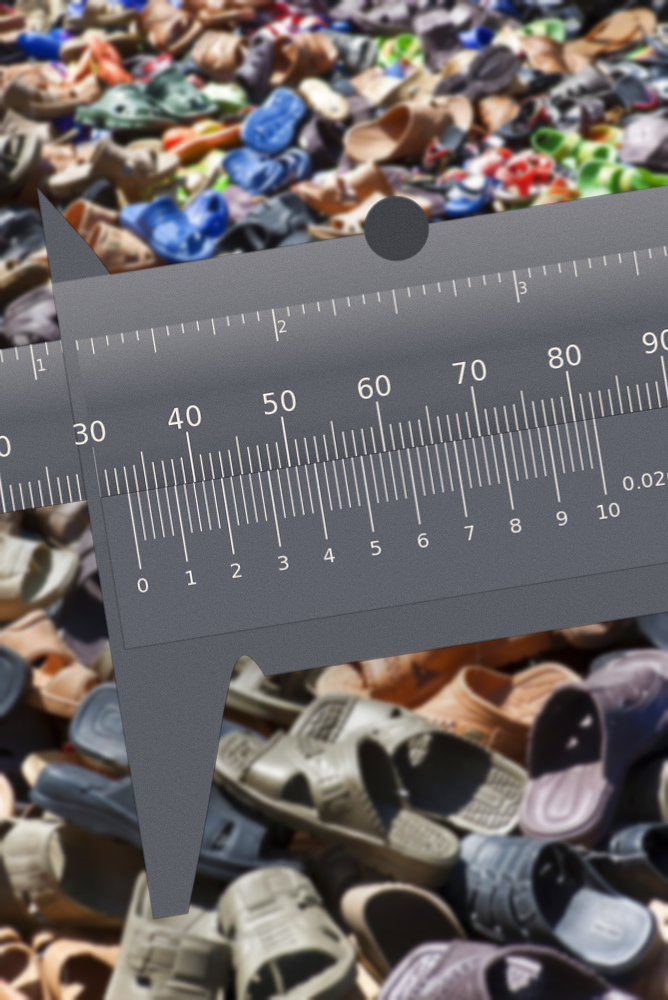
33.0
